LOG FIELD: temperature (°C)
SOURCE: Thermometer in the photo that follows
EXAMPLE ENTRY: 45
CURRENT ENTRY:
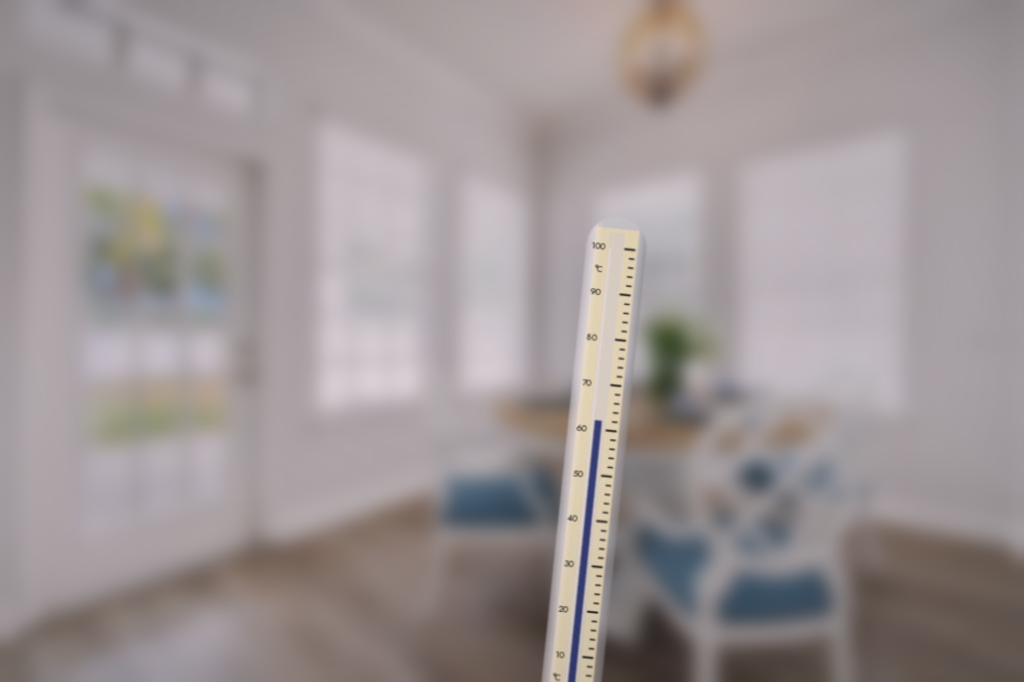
62
